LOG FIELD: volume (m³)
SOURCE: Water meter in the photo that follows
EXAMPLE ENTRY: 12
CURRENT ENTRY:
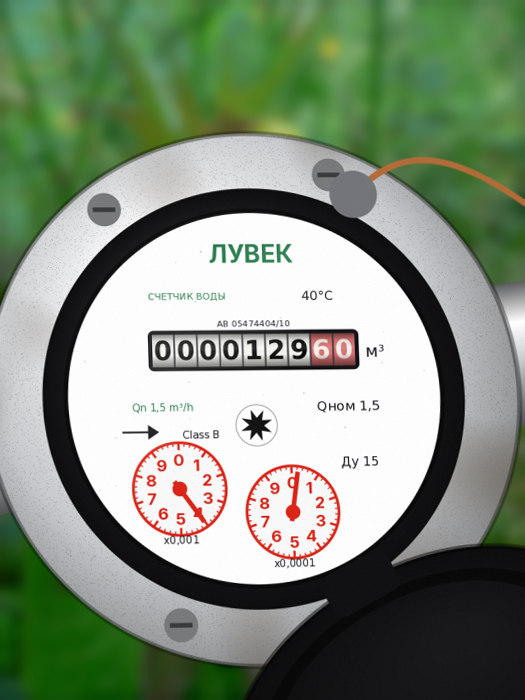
129.6040
